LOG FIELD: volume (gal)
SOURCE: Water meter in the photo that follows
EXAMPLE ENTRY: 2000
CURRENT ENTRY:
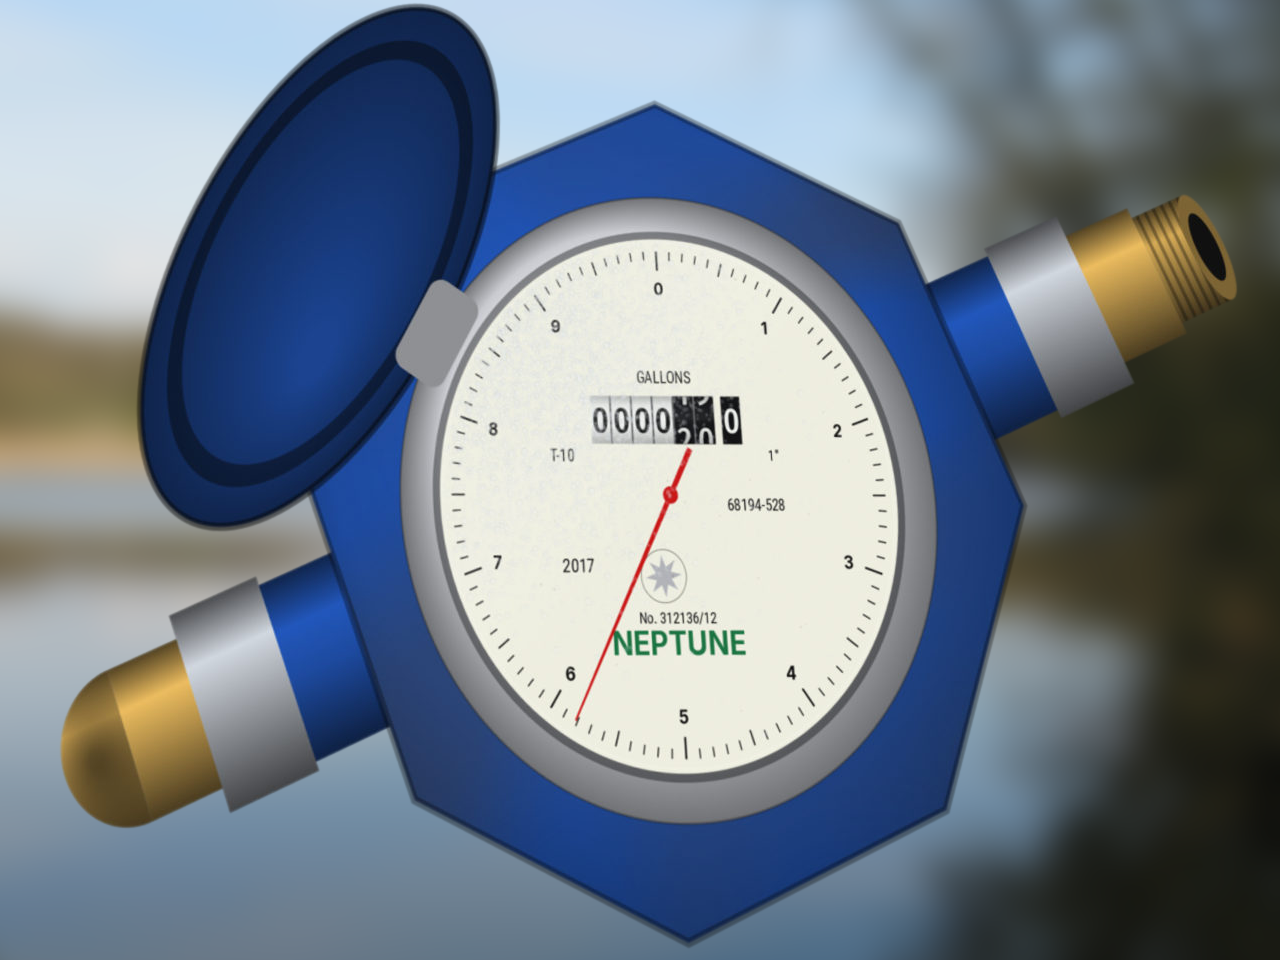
195.8
